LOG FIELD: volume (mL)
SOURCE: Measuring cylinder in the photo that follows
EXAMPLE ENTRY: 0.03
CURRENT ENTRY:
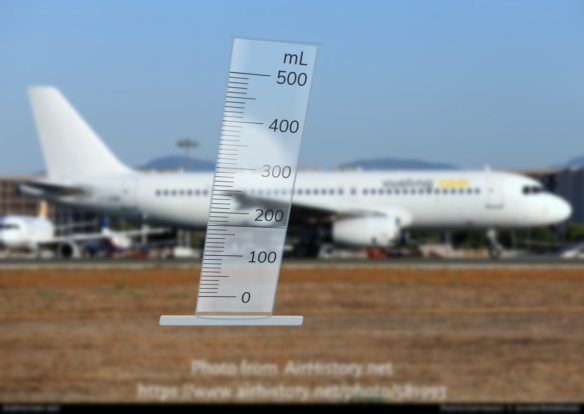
170
